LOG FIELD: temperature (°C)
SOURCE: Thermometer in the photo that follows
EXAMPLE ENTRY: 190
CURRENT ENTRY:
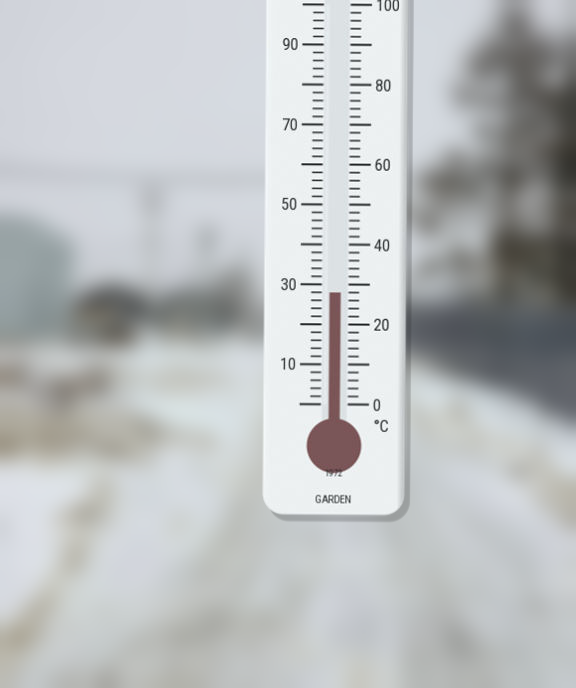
28
